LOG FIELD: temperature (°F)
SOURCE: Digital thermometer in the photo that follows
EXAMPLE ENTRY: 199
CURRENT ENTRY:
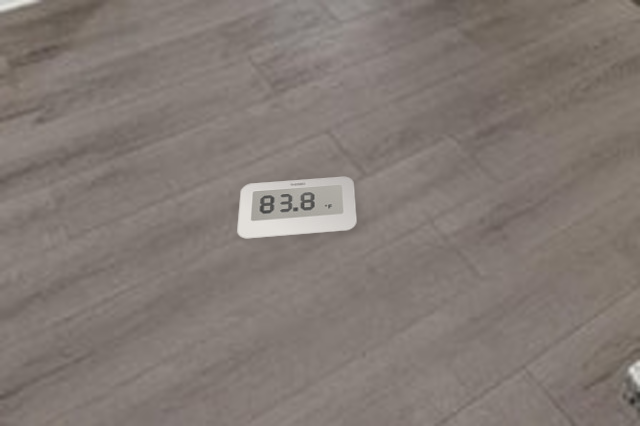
83.8
